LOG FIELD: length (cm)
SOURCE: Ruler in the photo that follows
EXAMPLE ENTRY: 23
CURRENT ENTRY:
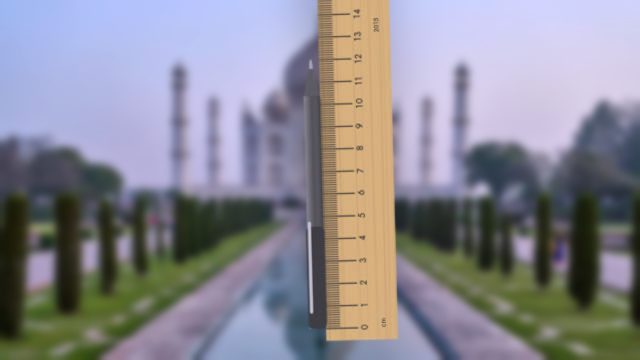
12
